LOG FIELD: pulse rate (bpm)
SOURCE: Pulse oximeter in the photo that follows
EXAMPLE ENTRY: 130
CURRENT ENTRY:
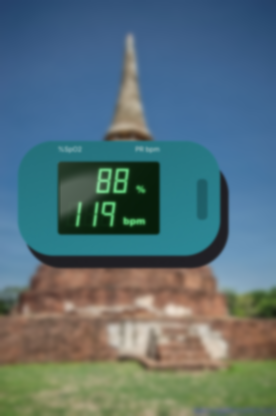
119
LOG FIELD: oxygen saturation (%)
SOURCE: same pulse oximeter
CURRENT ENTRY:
88
